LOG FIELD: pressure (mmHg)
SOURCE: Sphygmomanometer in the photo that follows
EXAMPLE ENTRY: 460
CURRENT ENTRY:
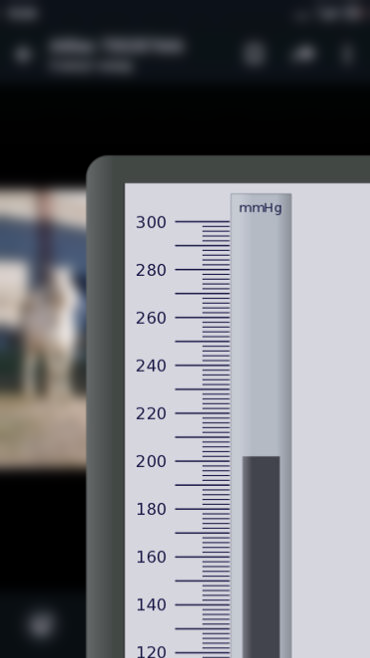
202
